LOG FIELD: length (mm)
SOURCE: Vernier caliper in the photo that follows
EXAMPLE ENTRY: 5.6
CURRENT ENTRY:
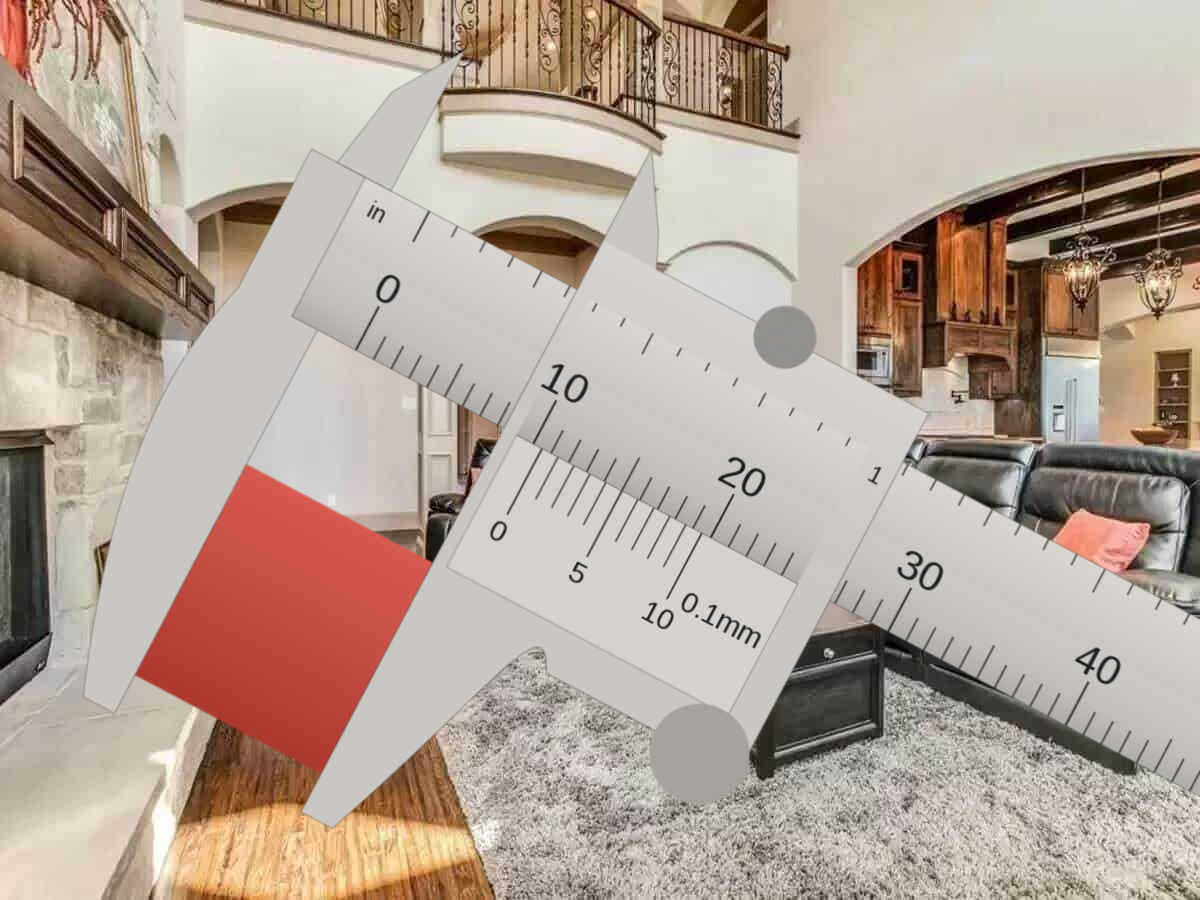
10.5
